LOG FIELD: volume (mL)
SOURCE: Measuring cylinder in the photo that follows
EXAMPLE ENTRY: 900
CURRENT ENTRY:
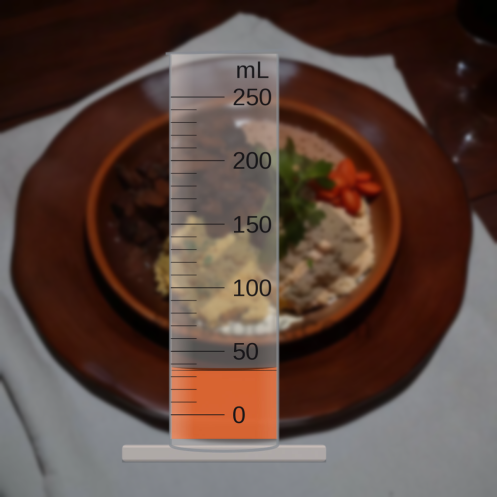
35
